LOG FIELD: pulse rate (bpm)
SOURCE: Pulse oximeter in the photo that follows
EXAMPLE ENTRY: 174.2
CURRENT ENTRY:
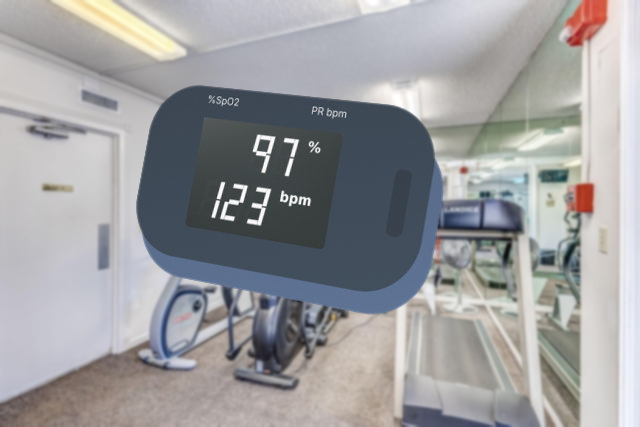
123
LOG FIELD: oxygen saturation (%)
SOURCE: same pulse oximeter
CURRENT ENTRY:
97
